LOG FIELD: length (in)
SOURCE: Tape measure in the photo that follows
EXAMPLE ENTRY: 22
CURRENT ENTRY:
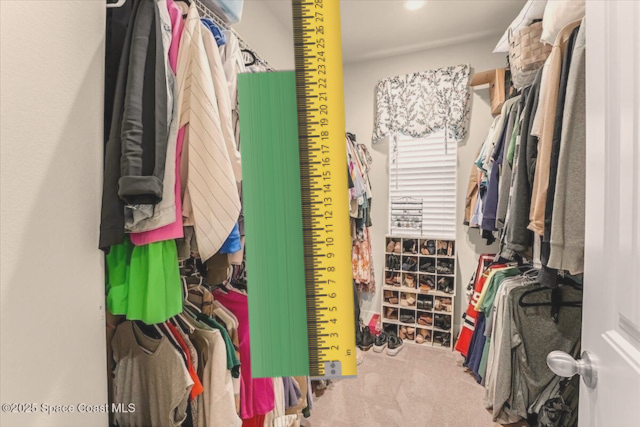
23
